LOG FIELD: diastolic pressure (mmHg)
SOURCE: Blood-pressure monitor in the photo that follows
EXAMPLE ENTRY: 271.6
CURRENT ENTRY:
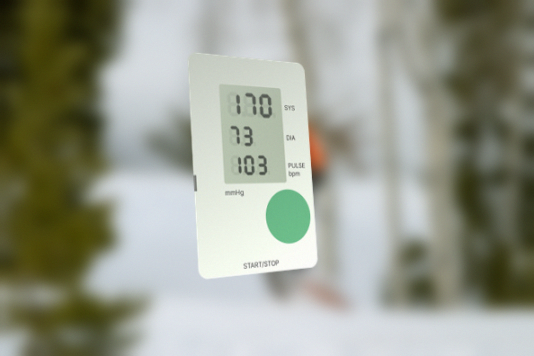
73
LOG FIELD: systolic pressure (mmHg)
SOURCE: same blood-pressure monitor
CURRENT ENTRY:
170
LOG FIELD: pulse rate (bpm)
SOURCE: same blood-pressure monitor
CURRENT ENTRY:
103
